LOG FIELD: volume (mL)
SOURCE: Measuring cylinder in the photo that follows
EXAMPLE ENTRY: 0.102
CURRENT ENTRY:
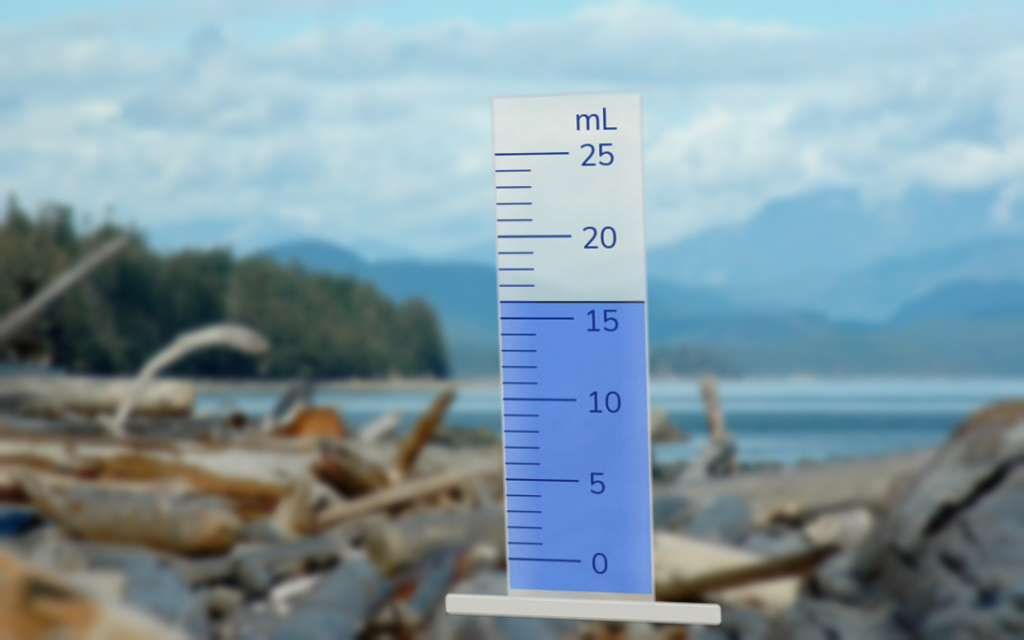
16
